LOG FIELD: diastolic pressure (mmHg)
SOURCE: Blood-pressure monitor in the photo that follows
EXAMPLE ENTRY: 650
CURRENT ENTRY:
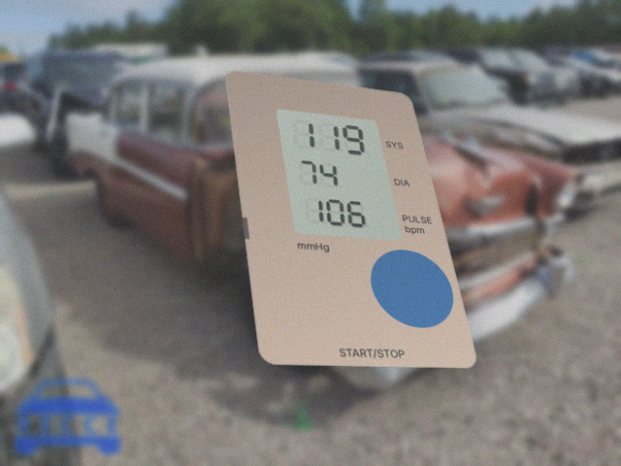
74
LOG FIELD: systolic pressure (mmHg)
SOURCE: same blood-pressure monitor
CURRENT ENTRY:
119
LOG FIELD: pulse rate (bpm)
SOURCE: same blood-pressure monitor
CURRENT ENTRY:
106
